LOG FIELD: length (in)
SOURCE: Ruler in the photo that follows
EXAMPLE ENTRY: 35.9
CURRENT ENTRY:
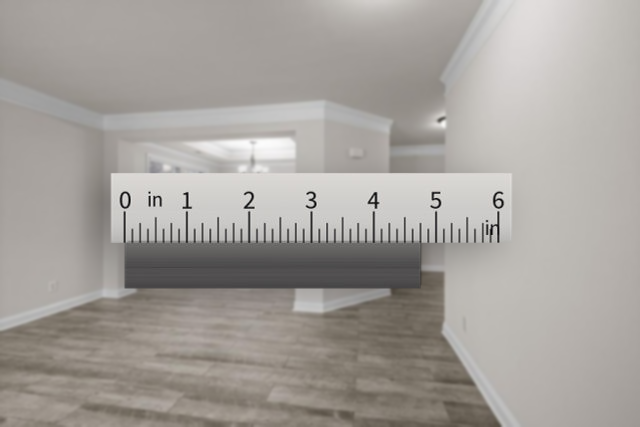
4.75
